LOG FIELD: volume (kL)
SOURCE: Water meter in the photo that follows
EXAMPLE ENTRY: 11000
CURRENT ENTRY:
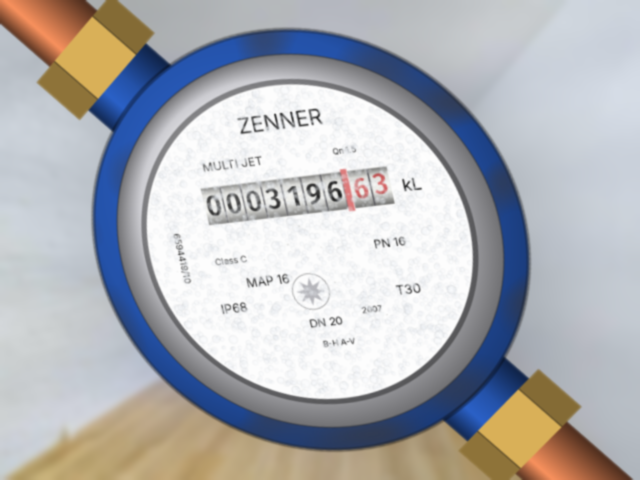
3196.63
